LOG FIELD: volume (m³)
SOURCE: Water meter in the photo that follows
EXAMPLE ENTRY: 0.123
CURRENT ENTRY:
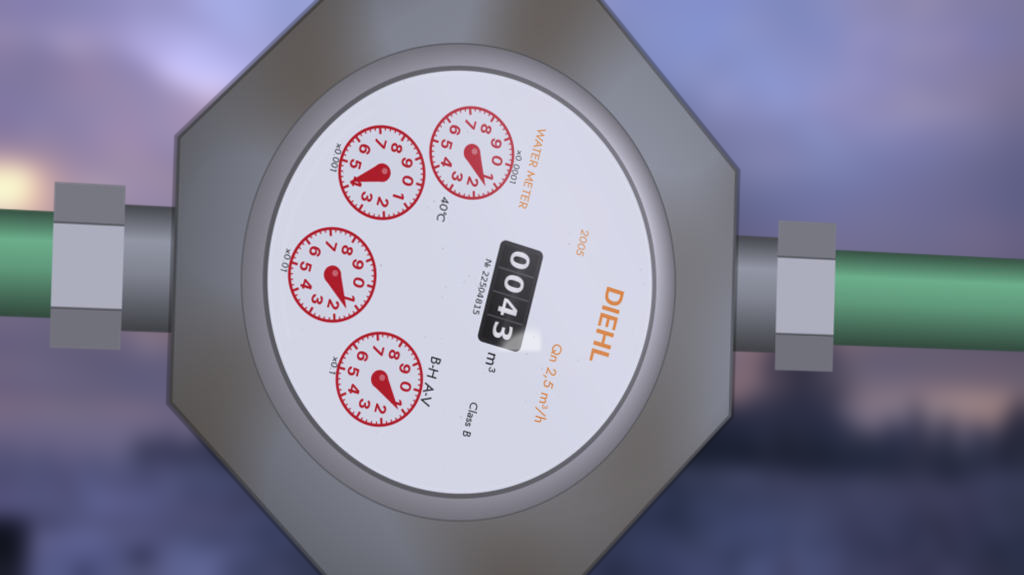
43.1141
